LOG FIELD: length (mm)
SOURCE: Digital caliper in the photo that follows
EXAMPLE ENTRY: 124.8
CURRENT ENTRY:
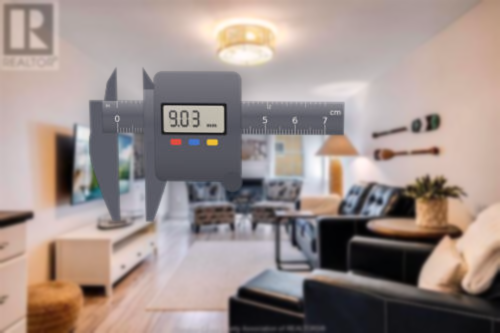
9.03
